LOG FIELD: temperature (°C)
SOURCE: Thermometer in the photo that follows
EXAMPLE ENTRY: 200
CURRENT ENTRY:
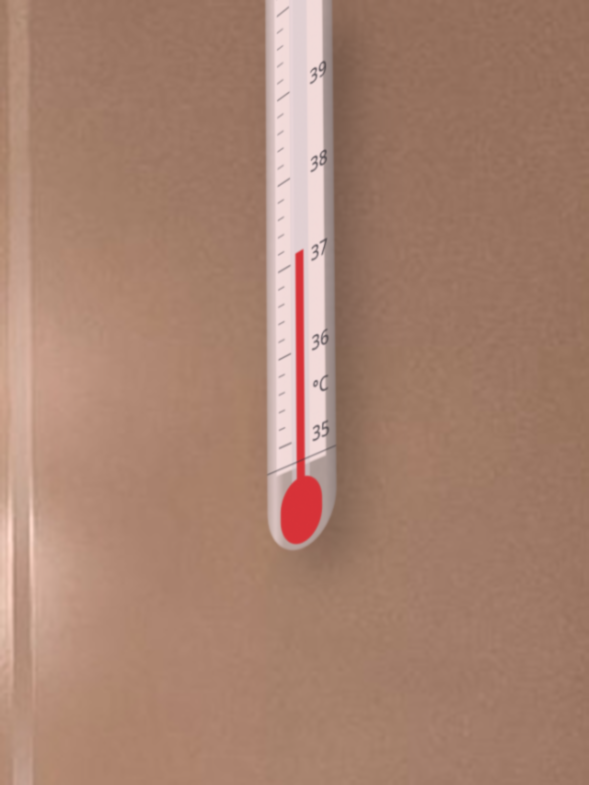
37.1
